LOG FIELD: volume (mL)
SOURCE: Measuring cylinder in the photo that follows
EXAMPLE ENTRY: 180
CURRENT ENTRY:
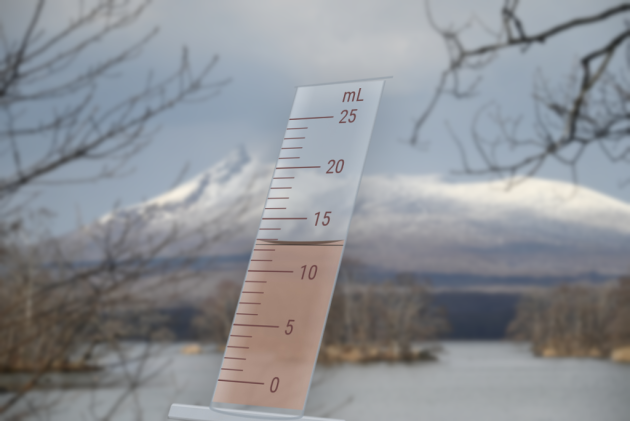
12.5
